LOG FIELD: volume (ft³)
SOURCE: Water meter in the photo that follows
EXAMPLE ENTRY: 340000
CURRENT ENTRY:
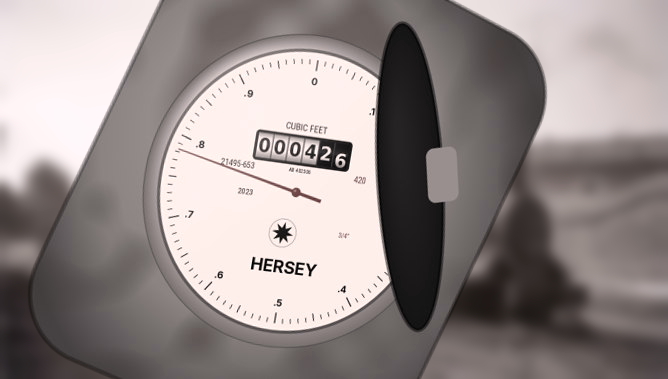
425.78
